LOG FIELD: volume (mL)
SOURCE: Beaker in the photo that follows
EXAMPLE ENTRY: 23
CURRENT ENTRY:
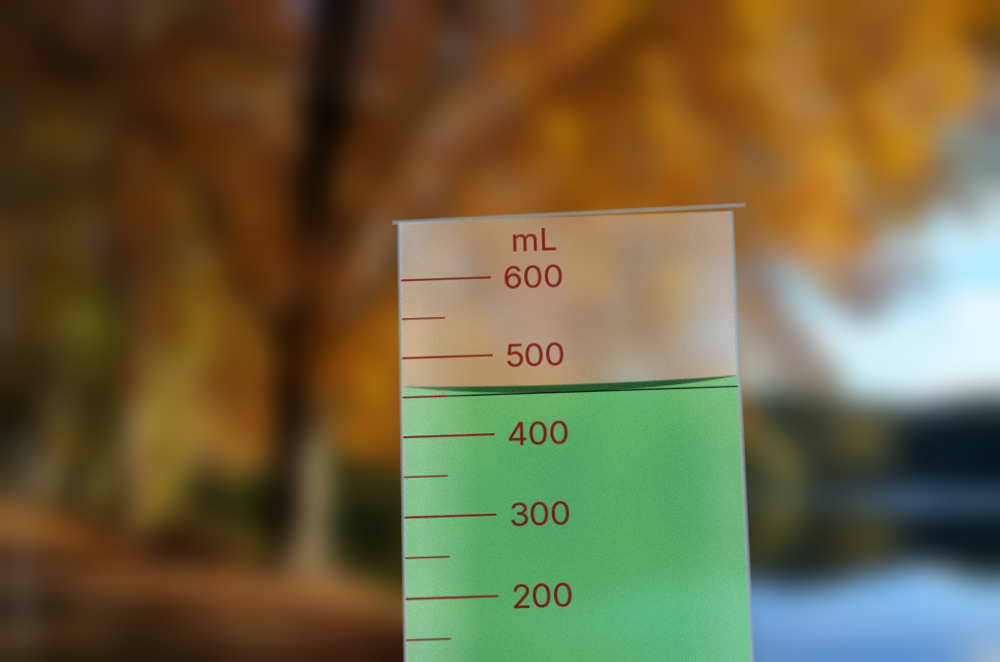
450
